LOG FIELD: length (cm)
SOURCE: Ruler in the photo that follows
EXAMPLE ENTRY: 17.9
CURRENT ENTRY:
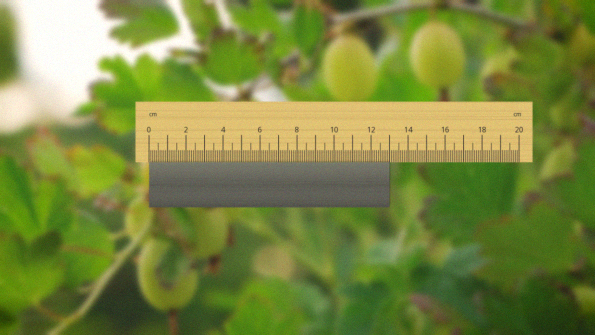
13
